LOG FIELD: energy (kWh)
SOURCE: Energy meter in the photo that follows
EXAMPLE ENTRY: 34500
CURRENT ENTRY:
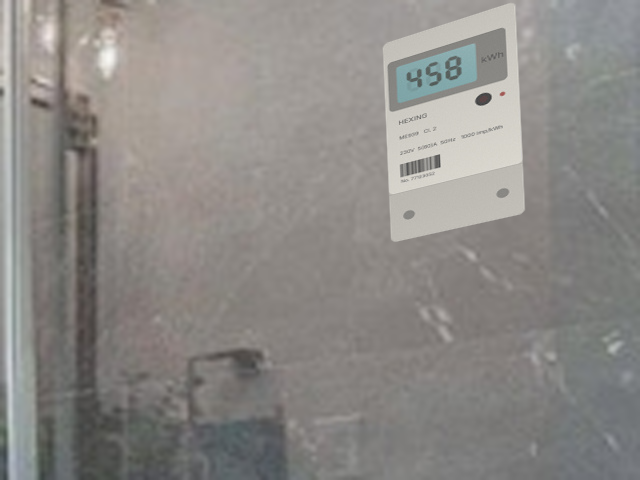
458
